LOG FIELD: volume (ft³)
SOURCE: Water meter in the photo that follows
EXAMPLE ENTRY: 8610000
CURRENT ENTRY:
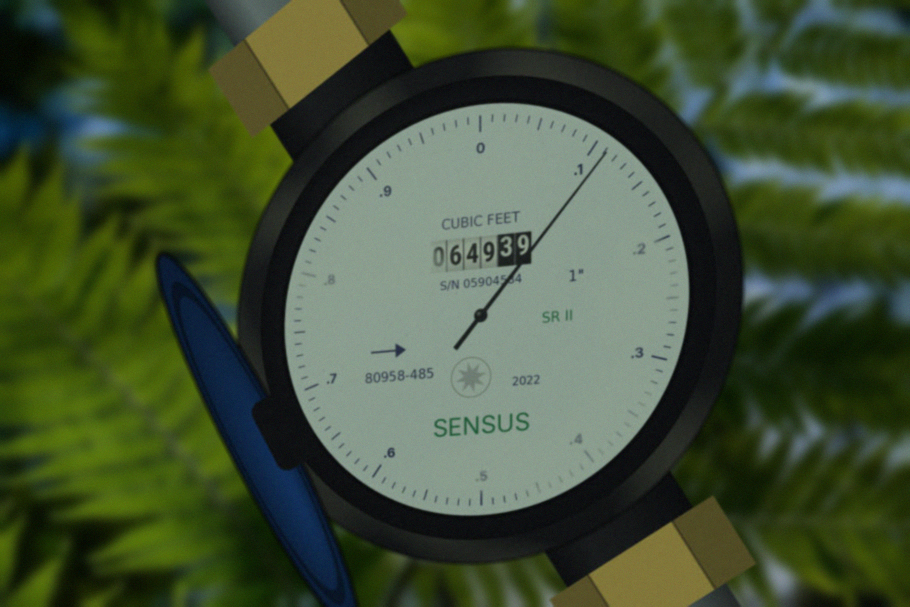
64939.11
